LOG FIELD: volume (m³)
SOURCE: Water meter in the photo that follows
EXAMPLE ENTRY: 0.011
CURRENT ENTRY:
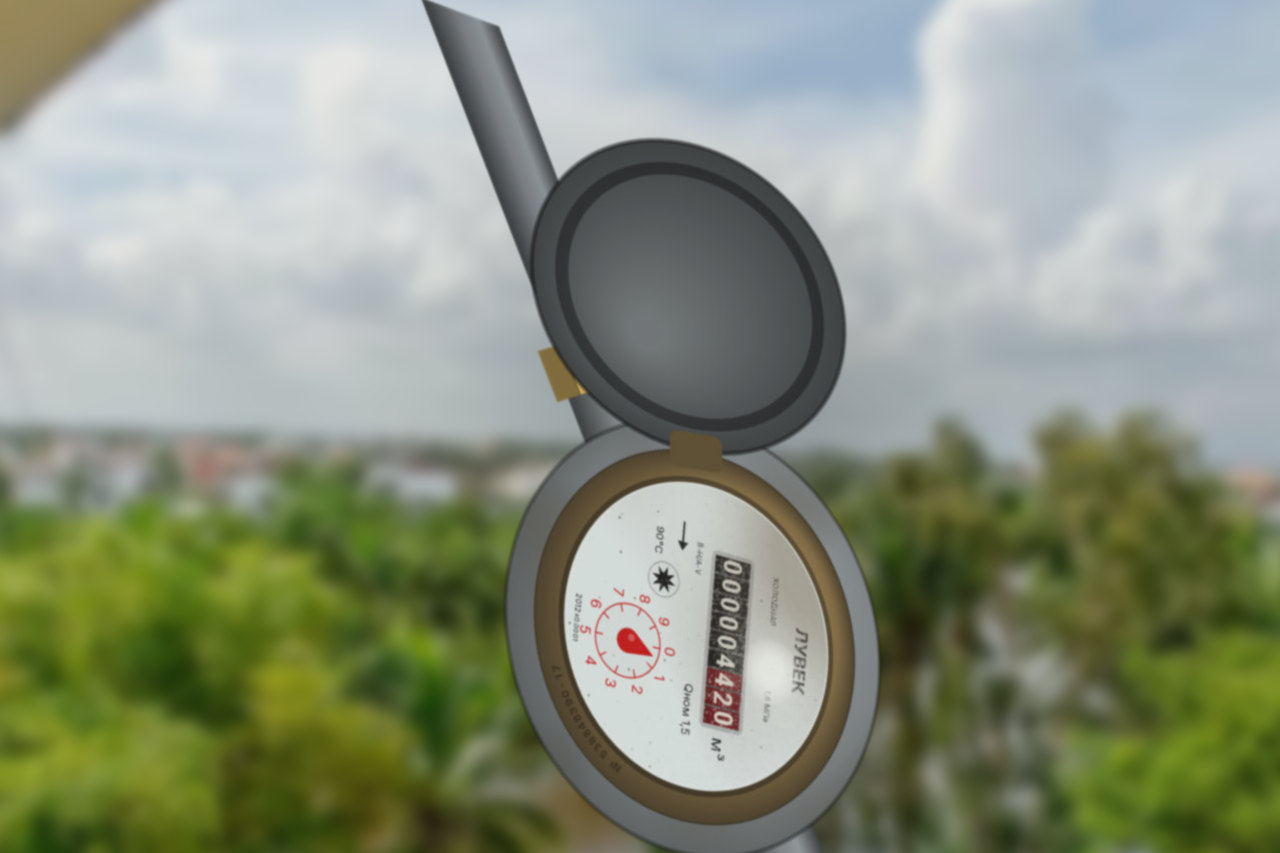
4.4200
